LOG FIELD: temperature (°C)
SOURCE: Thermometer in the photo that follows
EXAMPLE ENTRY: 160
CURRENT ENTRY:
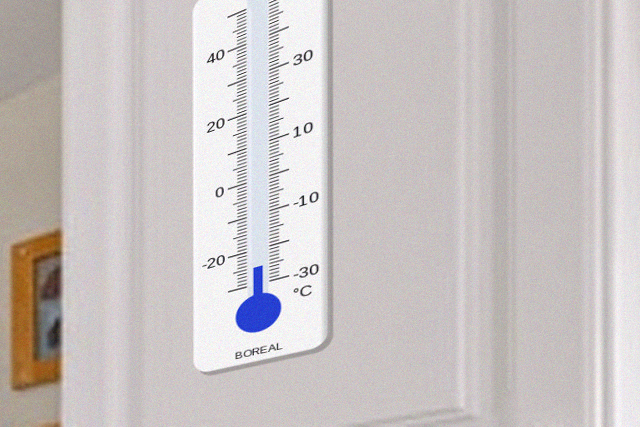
-25
